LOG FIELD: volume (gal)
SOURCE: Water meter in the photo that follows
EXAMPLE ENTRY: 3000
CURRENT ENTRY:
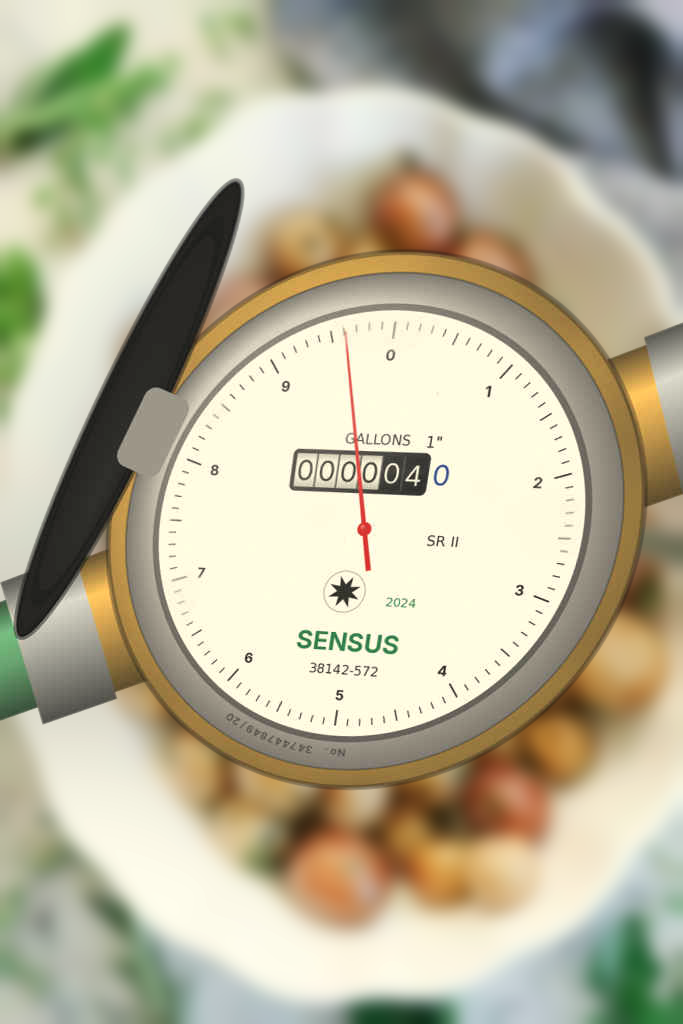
39.6
